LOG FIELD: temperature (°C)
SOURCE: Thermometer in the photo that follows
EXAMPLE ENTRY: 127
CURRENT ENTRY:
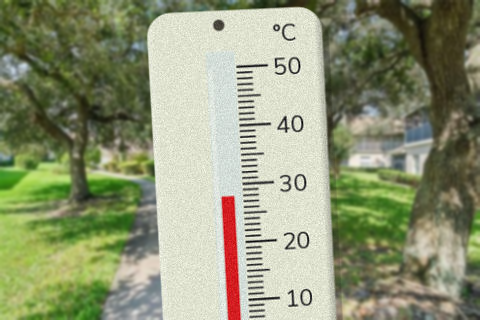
28
